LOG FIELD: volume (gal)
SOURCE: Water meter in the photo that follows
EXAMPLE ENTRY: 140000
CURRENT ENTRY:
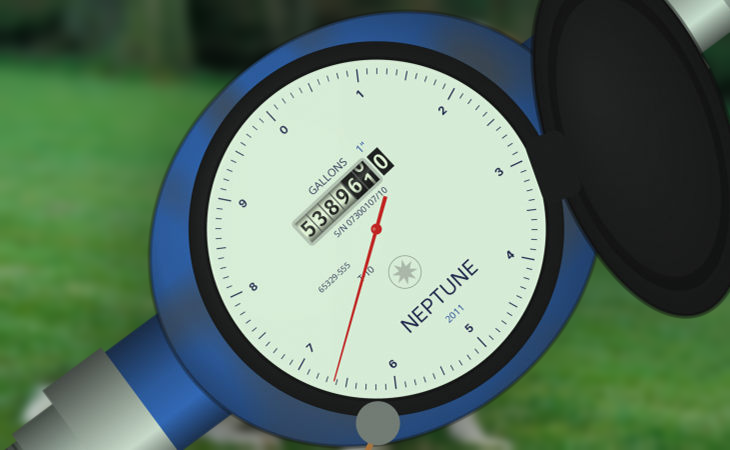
5389606.6
